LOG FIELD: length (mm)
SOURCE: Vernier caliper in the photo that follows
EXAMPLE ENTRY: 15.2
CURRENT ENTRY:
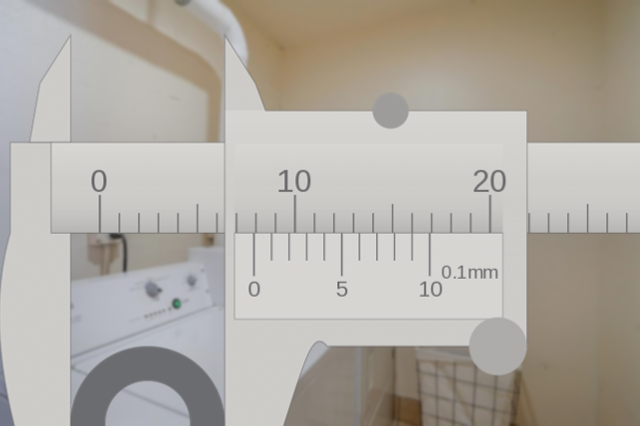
7.9
